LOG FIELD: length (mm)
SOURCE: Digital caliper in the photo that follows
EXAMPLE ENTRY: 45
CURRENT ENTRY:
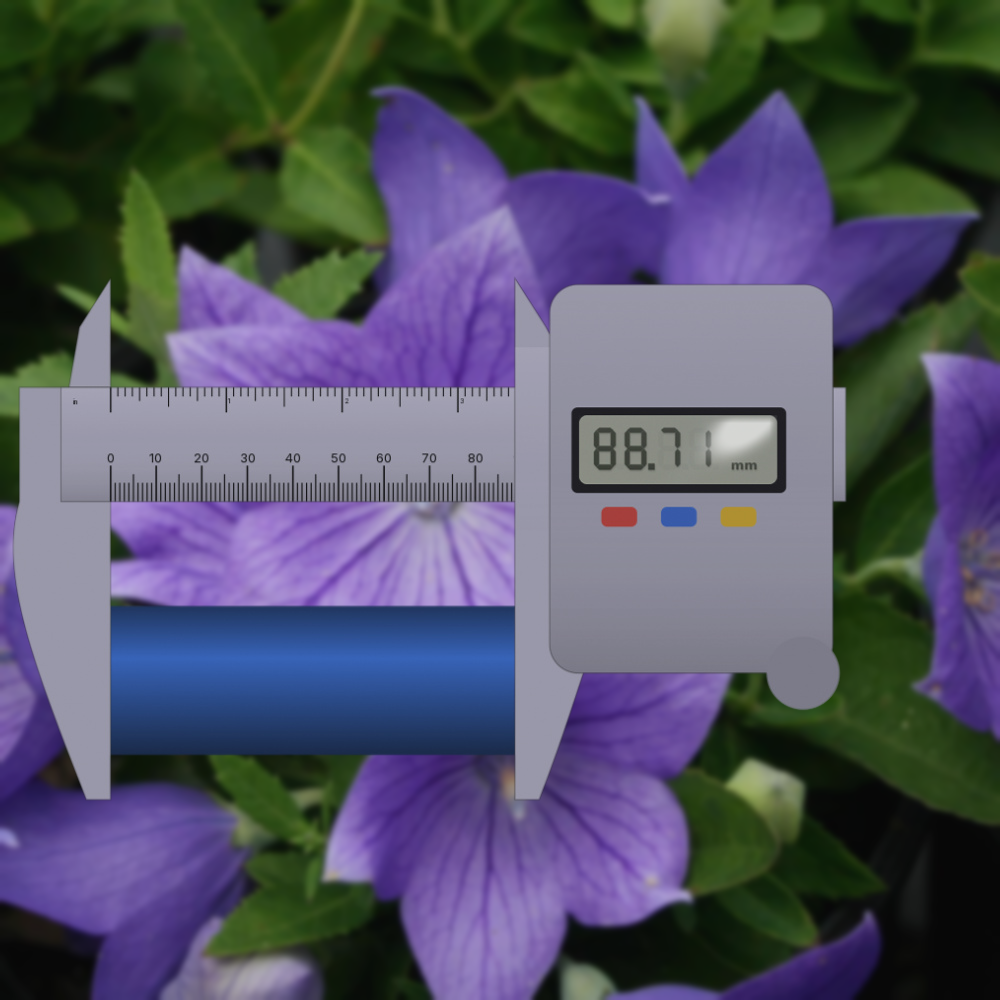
88.71
